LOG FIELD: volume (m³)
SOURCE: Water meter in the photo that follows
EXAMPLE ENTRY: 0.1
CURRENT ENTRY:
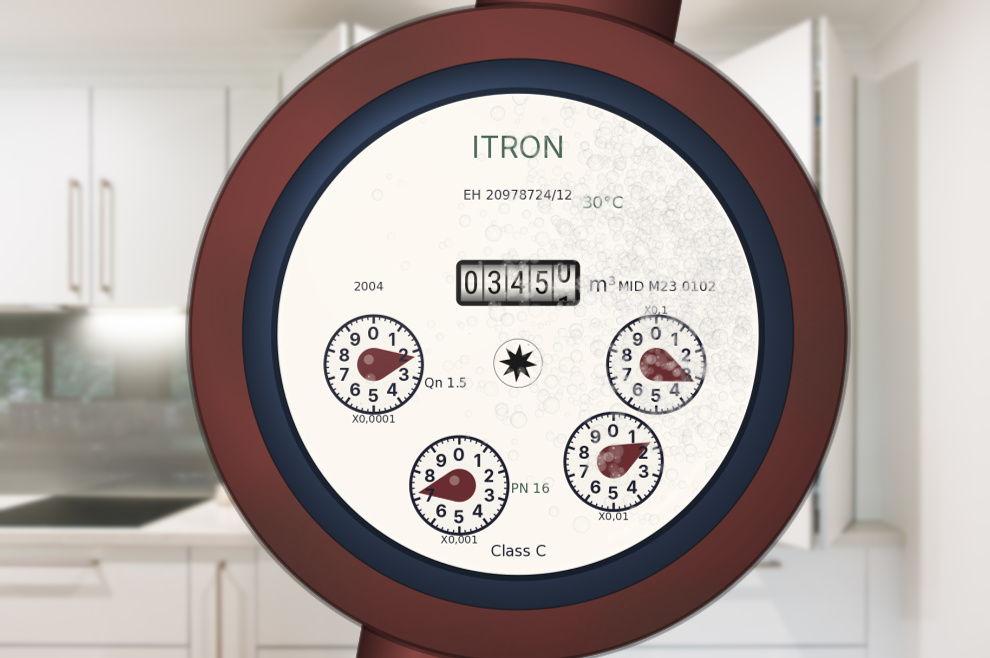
3450.3172
